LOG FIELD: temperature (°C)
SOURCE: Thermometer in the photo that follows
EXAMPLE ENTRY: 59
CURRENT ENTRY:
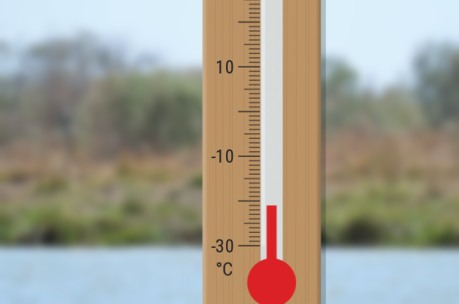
-21
